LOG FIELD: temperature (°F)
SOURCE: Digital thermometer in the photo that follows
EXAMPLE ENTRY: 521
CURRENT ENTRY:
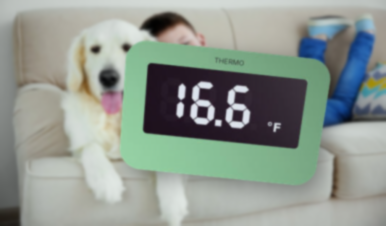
16.6
